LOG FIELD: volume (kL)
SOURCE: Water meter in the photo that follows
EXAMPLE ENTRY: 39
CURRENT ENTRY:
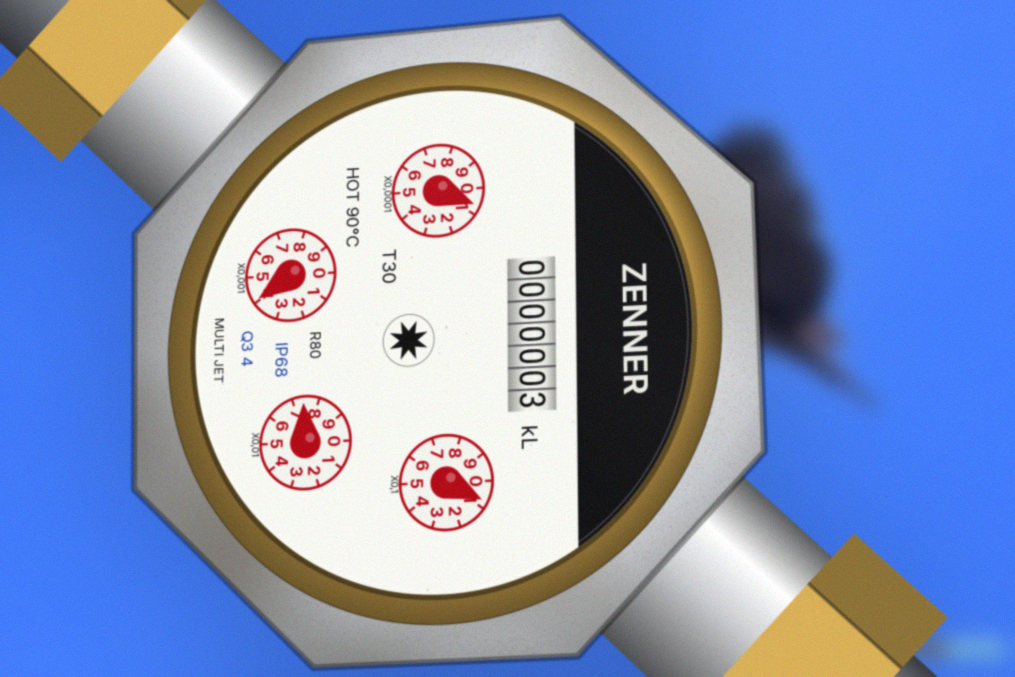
3.0740
